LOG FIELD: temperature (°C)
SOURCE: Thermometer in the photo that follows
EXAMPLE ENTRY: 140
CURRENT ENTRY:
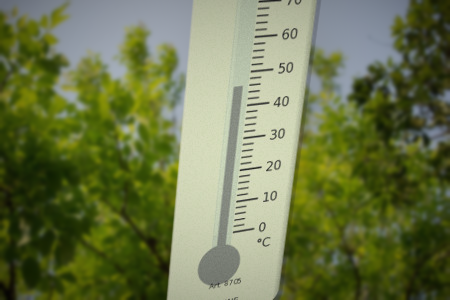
46
